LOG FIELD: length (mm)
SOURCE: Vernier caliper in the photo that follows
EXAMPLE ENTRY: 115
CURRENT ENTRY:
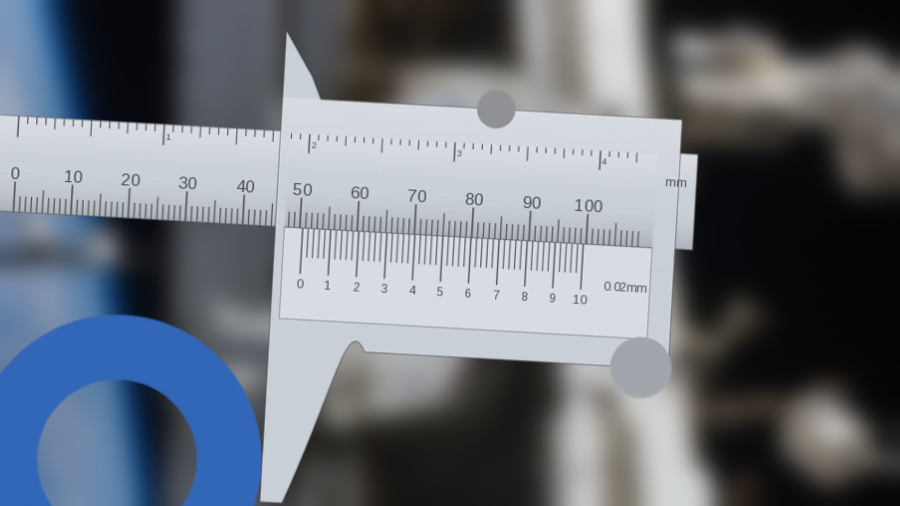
50.5
